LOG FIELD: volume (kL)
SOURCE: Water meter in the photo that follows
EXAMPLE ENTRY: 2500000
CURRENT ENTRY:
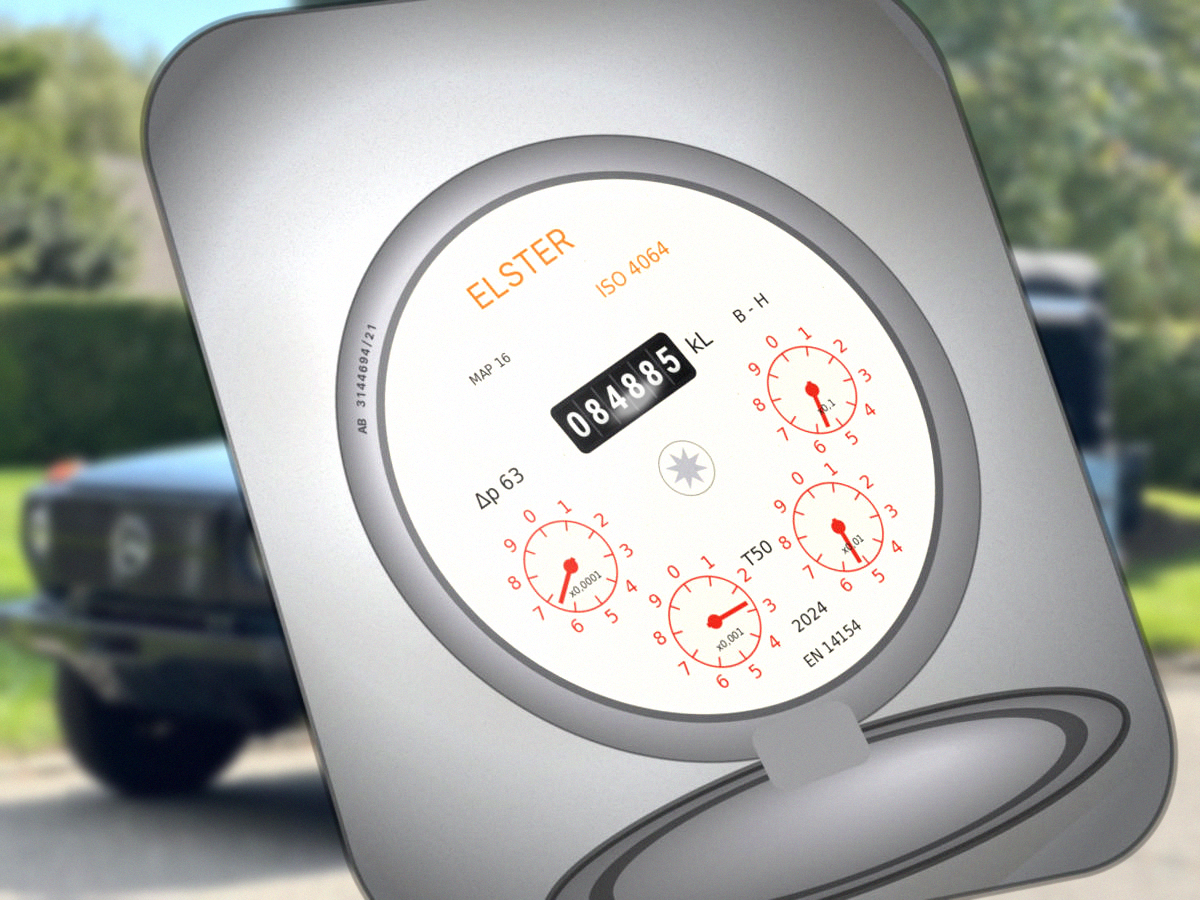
84885.5526
